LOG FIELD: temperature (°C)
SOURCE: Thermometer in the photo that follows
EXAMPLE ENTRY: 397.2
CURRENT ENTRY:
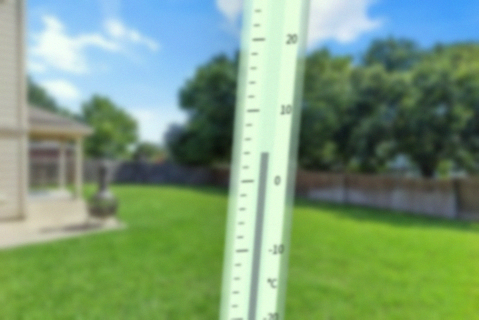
4
